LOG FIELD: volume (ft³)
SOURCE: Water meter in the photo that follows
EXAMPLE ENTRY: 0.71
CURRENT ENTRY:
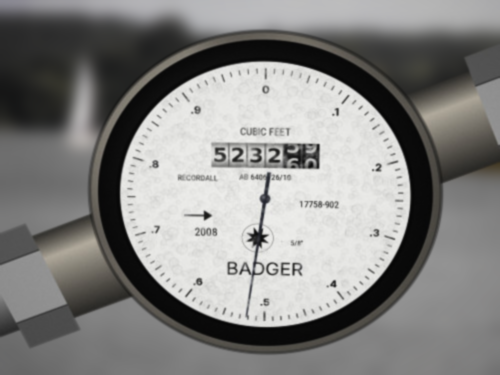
523259.52
